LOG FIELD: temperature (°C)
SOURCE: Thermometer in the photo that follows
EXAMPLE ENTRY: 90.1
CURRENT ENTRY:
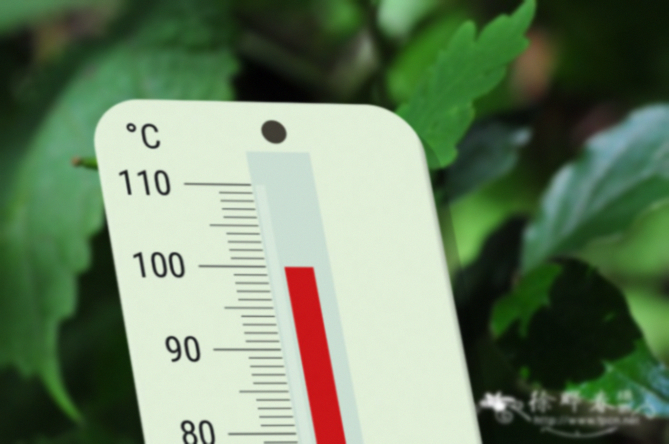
100
